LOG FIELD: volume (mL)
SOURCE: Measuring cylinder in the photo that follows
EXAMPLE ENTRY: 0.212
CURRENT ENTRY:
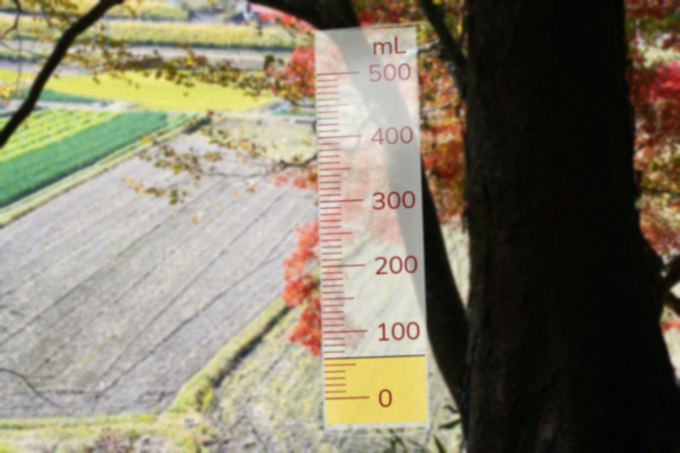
60
